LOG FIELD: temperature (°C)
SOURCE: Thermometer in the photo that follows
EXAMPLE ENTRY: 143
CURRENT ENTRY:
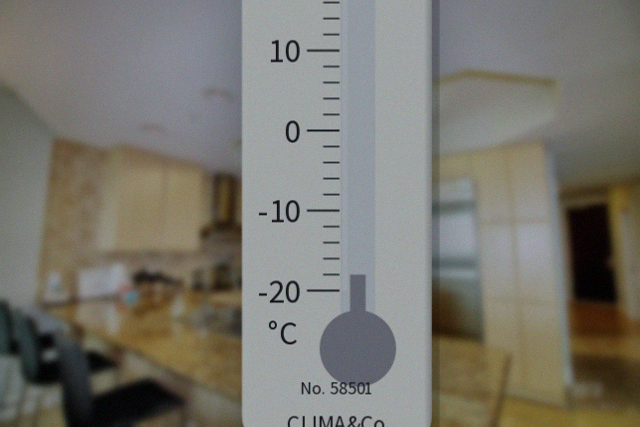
-18
